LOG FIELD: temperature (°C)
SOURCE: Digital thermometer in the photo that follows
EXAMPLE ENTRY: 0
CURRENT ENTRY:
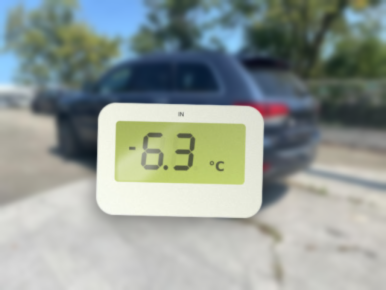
-6.3
